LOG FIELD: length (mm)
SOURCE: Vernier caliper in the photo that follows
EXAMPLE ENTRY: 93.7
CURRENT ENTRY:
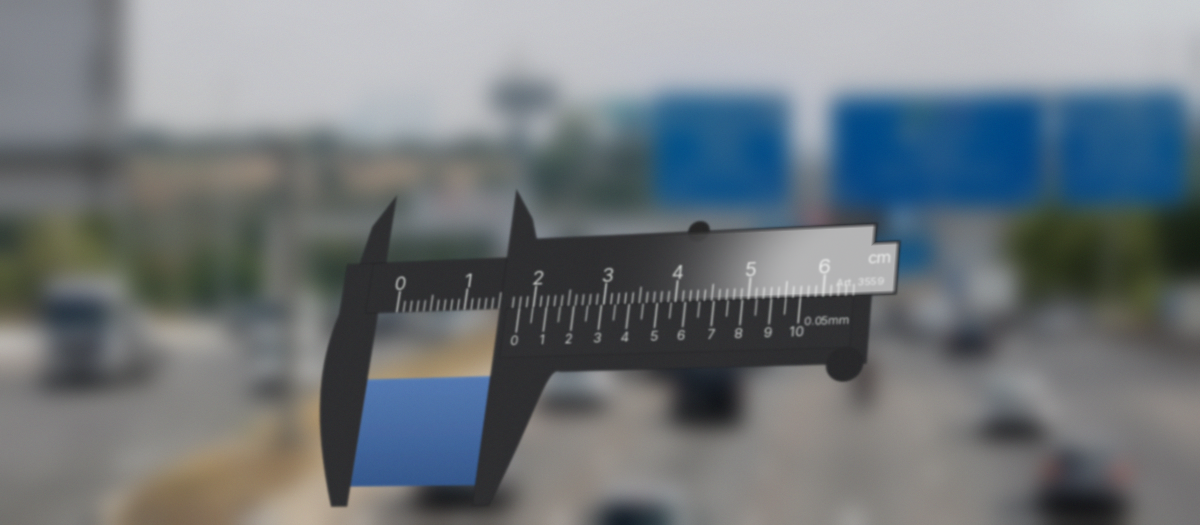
18.0
